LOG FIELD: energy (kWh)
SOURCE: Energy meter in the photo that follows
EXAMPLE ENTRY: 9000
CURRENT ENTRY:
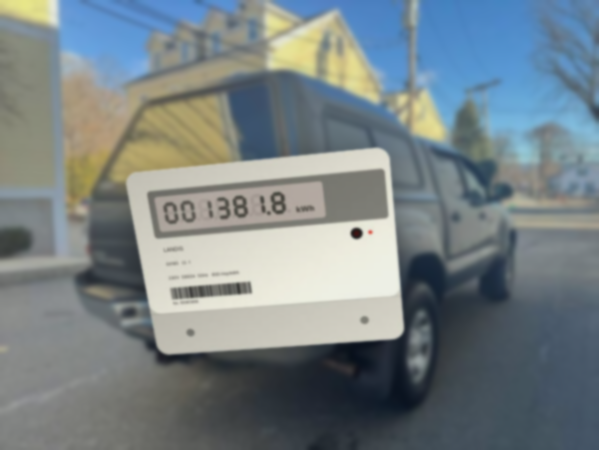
1381.8
